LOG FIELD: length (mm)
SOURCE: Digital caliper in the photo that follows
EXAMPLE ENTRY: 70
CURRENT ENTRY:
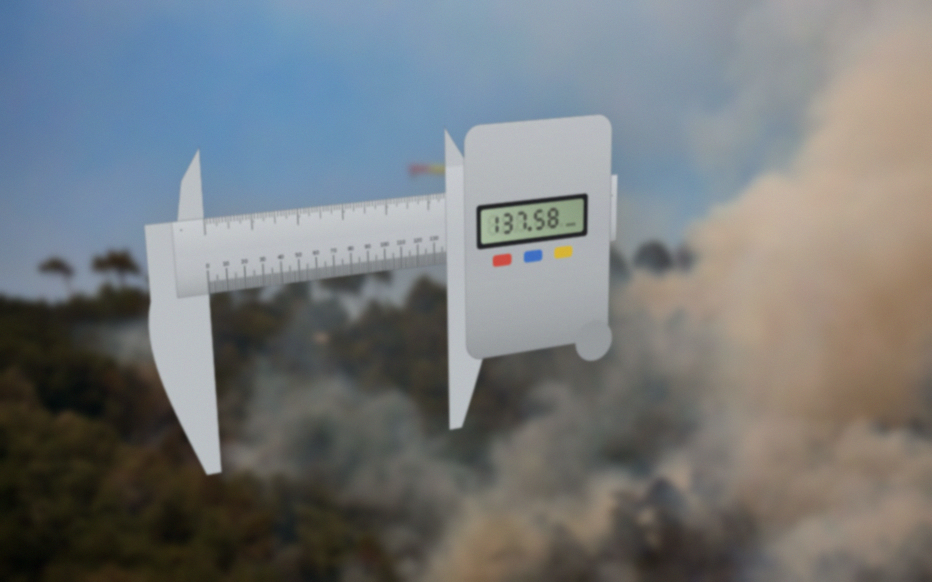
137.58
